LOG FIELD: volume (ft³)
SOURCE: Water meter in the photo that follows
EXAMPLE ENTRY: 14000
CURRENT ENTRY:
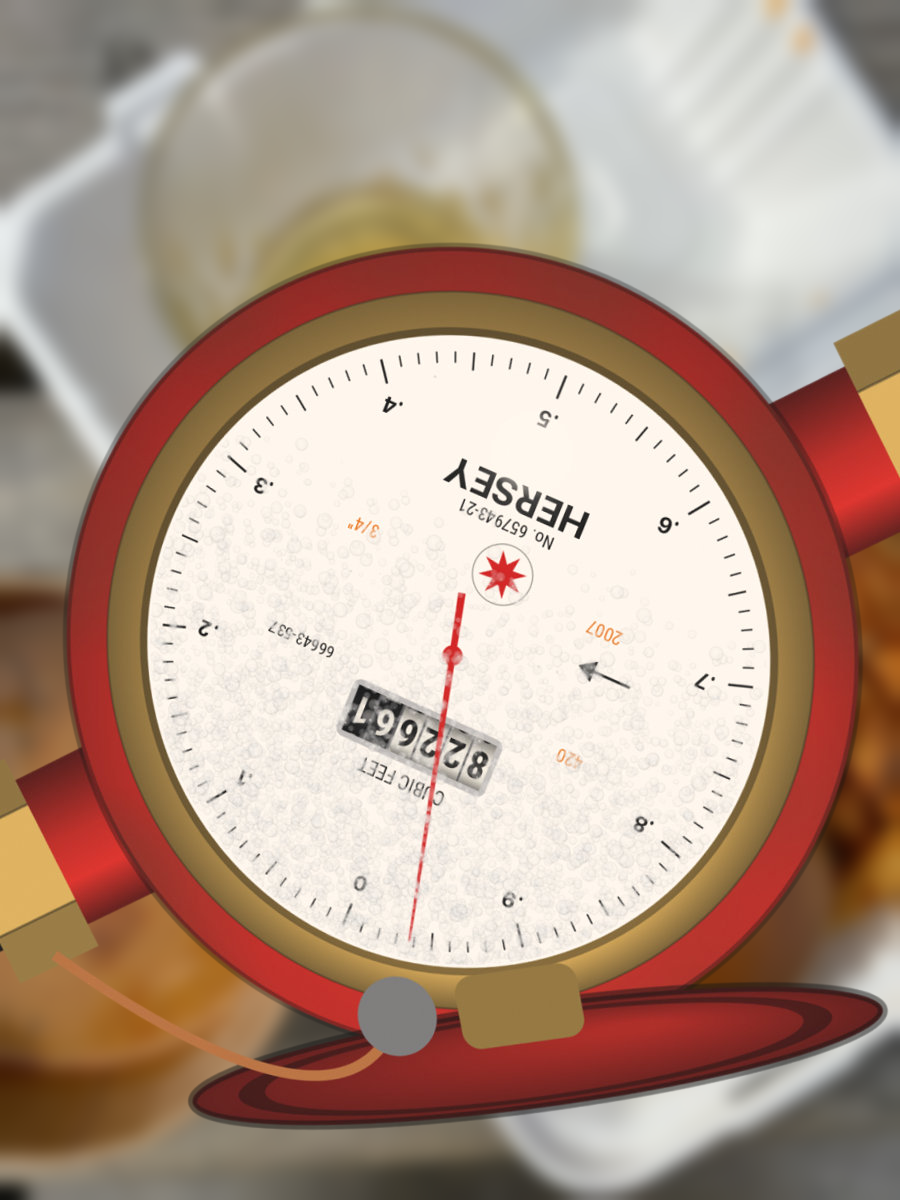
822660.96
